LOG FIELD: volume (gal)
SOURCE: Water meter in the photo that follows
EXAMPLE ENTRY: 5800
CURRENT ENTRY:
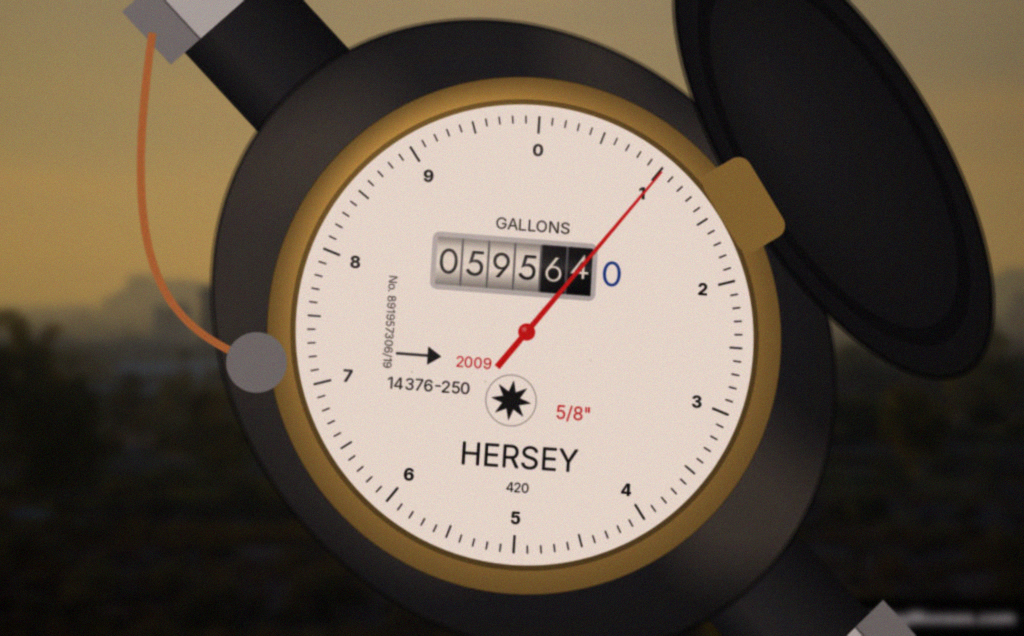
595641.0
